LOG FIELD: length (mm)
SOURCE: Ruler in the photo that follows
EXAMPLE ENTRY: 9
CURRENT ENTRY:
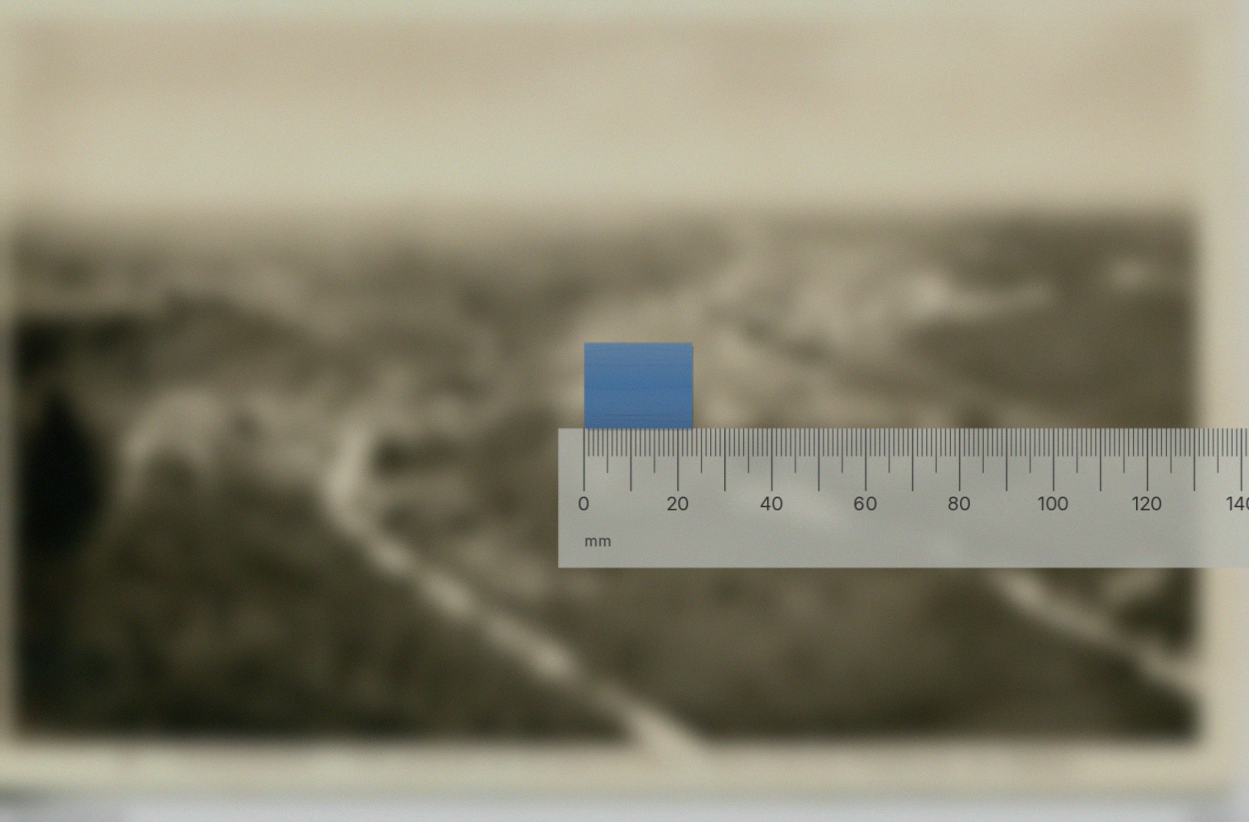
23
